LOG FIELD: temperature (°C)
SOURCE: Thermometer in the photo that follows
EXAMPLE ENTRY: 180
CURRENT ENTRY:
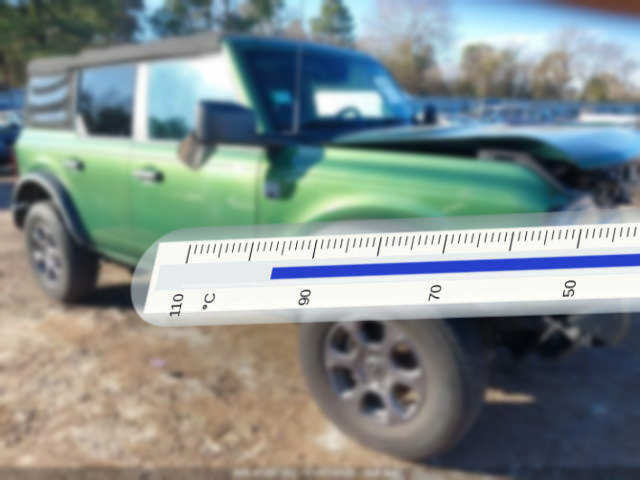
96
